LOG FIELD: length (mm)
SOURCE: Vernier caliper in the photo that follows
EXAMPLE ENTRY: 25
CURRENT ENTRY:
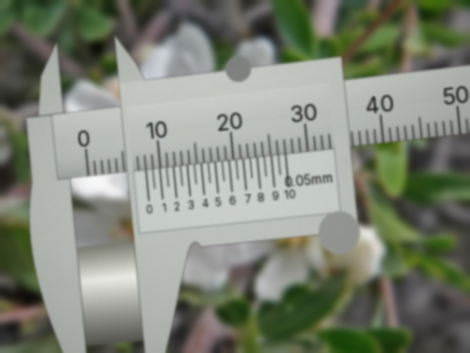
8.0
